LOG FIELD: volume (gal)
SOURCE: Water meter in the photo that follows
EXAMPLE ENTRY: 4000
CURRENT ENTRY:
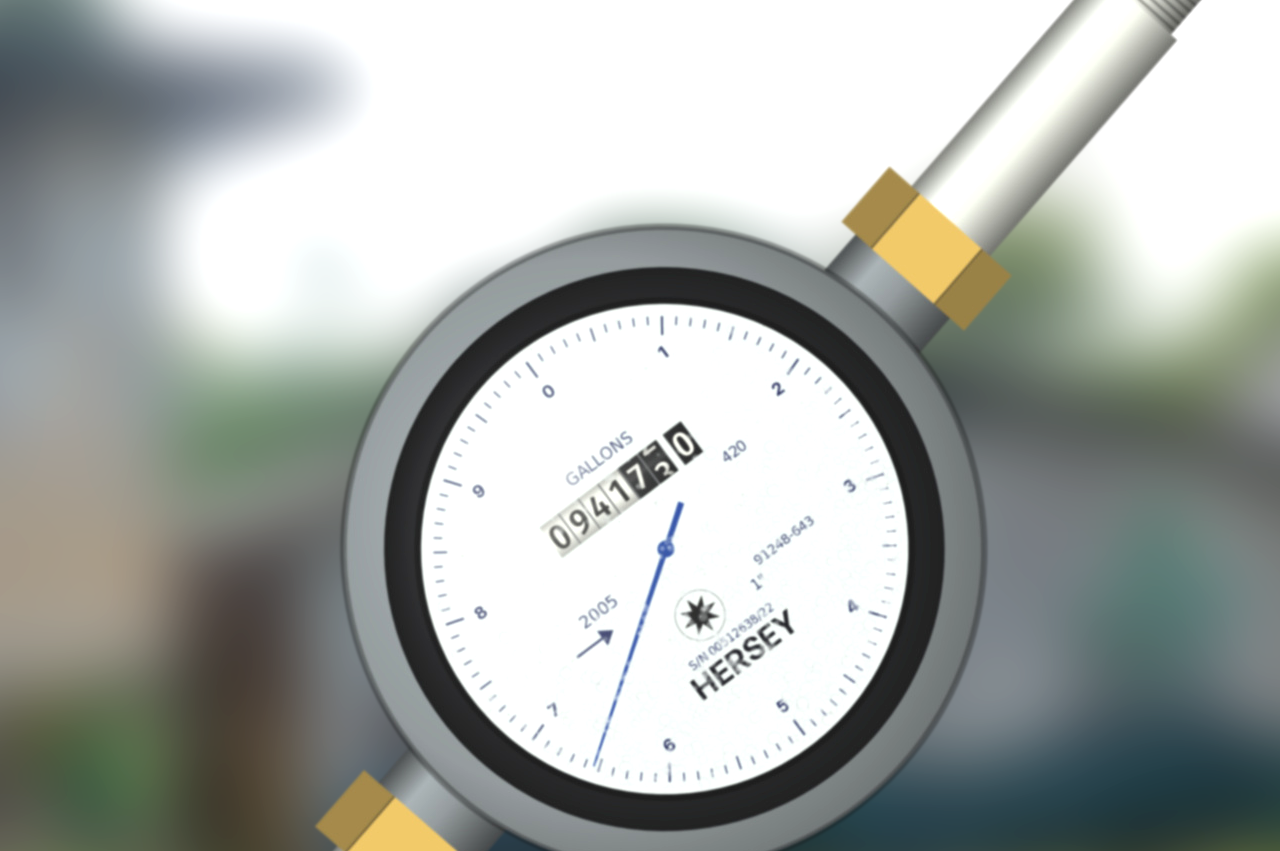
941726.5
